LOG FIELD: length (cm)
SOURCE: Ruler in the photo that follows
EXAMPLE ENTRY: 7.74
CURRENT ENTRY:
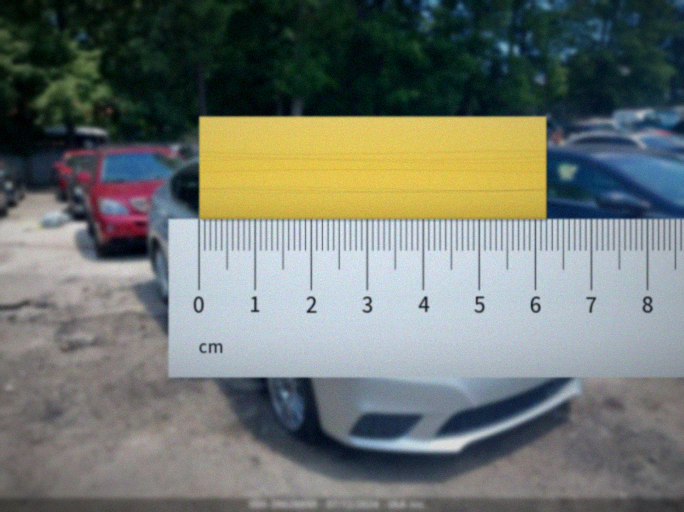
6.2
